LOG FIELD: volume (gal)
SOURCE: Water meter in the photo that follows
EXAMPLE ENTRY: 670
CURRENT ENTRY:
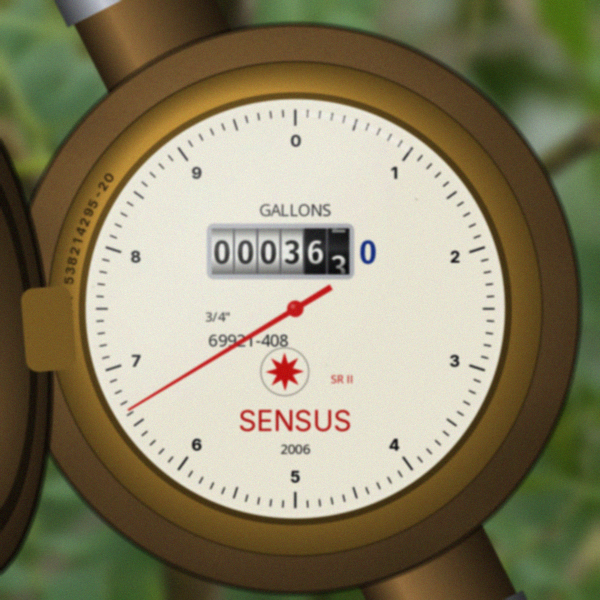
3626.6
